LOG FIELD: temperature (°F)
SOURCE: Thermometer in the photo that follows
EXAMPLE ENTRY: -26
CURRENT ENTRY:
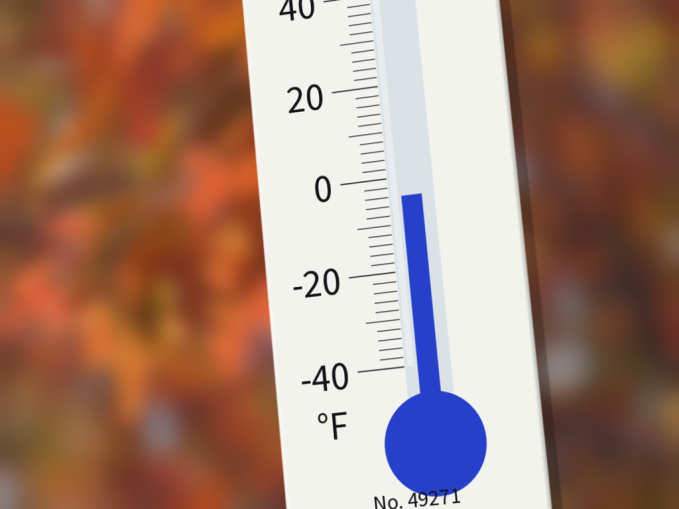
-4
